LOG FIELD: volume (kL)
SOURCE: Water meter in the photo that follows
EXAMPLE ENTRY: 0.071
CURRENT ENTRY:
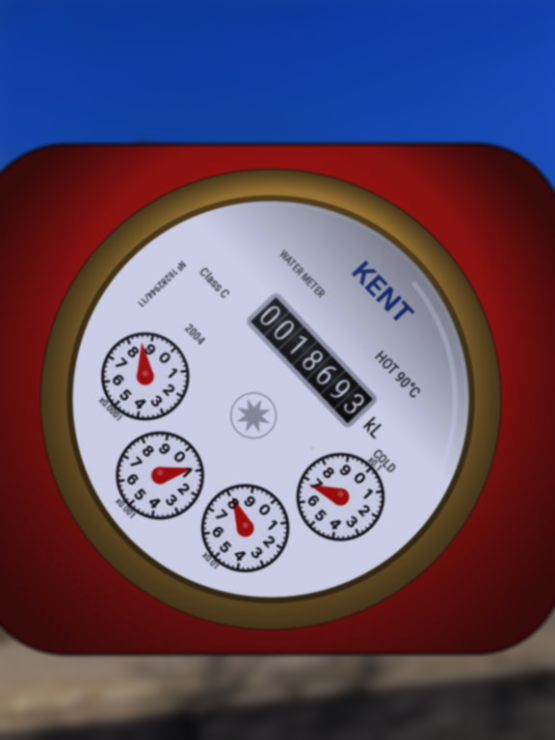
18693.6808
